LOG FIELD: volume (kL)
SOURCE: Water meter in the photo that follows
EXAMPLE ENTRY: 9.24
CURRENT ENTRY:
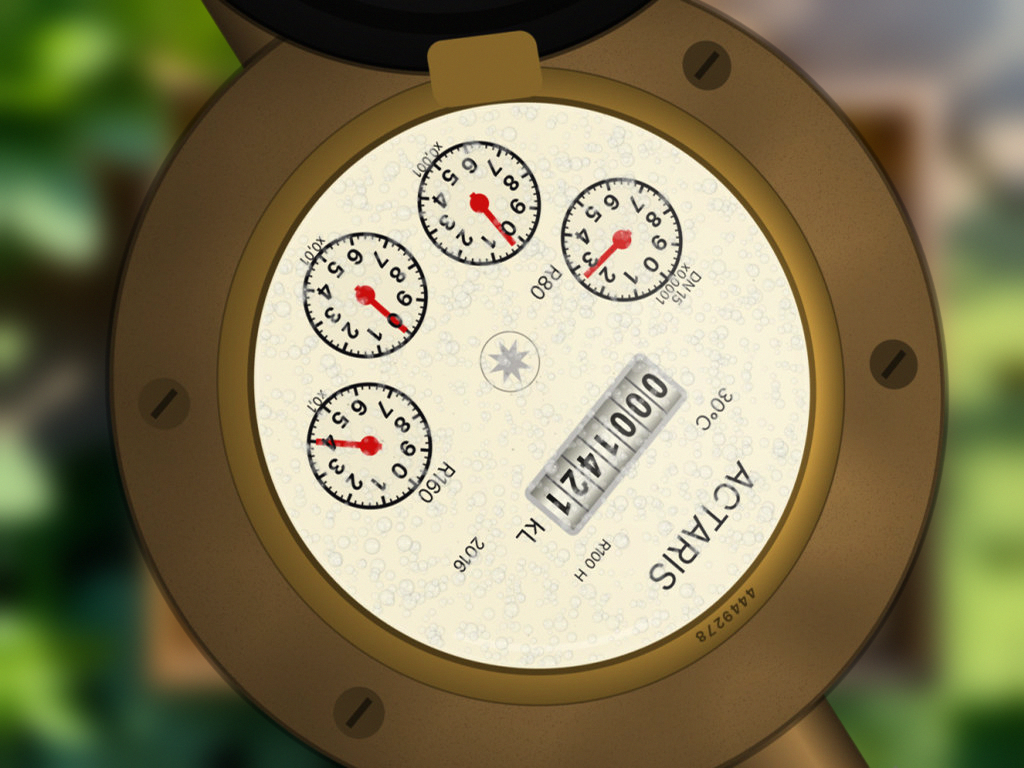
1421.4002
